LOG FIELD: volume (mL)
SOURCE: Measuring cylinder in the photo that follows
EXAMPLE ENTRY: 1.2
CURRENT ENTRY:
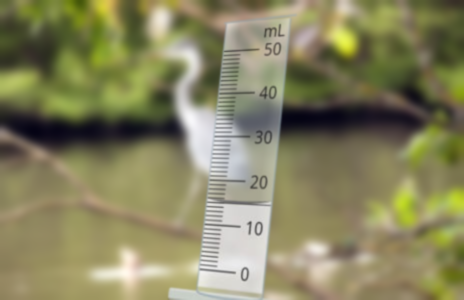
15
